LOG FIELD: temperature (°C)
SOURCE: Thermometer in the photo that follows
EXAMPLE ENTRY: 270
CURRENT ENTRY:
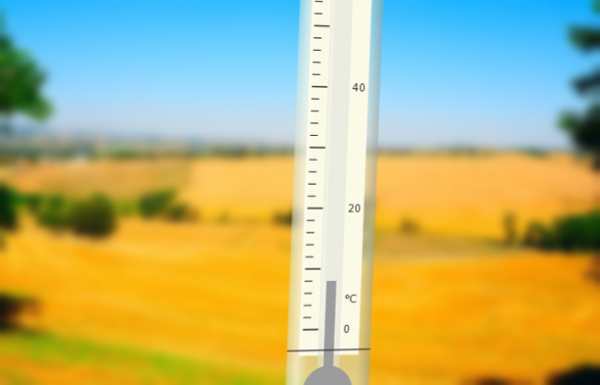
8
